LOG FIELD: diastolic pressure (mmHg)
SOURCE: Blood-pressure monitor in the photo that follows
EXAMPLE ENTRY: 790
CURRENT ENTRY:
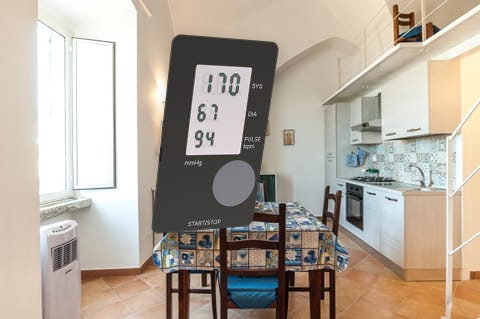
67
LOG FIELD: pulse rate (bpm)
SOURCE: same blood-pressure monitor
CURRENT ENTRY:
94
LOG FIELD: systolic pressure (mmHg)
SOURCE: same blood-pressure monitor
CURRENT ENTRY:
170
